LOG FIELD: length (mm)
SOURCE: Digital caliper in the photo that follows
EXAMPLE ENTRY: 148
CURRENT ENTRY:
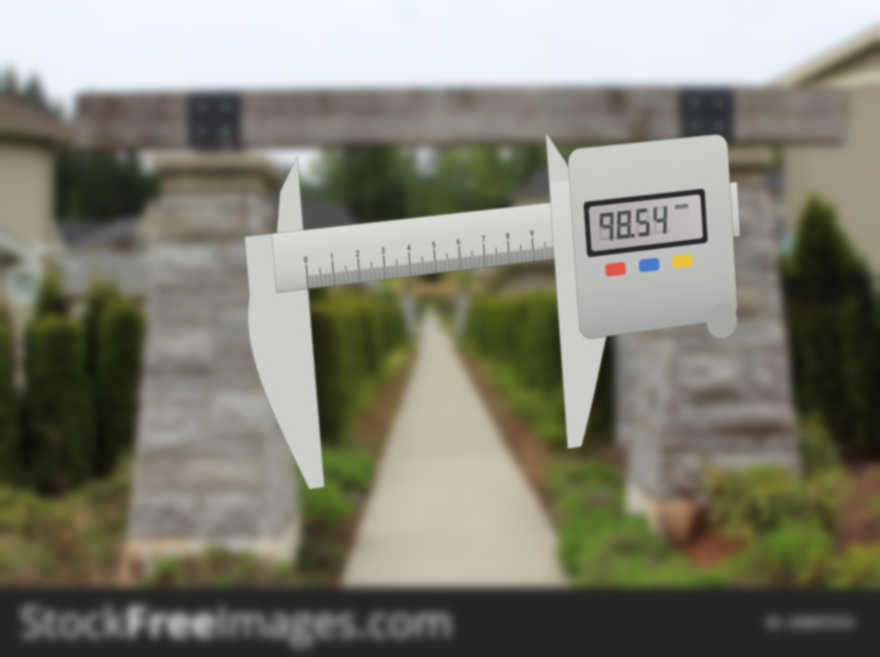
98.54
